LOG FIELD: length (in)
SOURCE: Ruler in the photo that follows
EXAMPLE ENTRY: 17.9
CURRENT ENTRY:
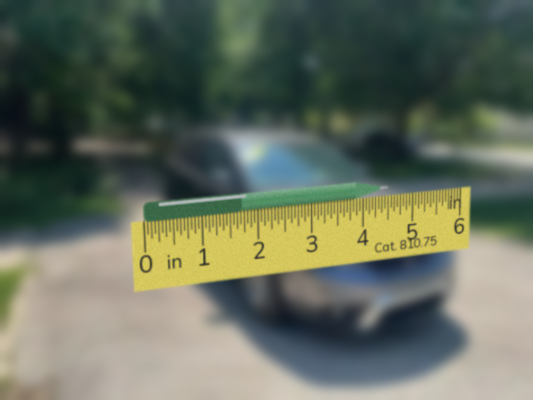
4.5
